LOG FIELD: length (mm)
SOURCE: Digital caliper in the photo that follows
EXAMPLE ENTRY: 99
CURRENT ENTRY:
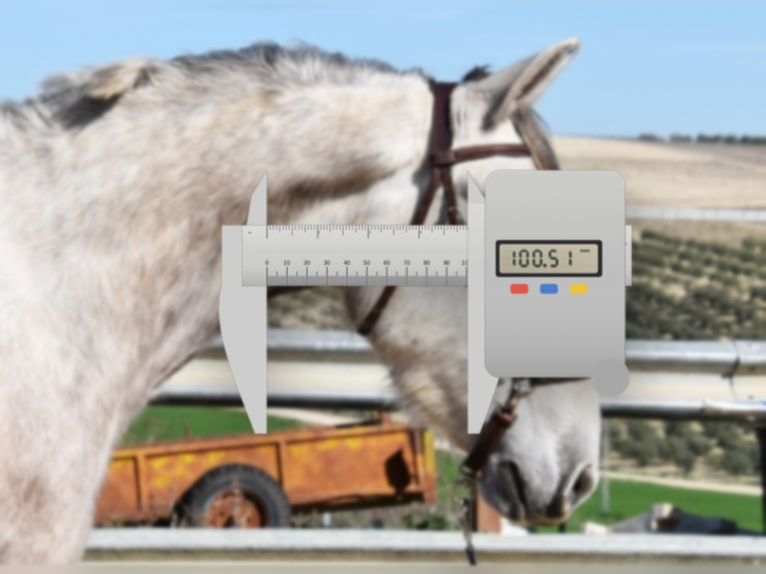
100.51
